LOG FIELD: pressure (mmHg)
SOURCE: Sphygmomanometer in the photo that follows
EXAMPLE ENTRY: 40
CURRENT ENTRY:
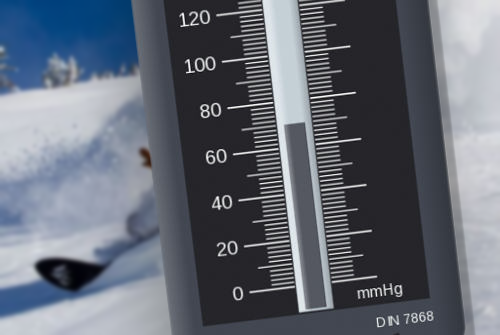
70
